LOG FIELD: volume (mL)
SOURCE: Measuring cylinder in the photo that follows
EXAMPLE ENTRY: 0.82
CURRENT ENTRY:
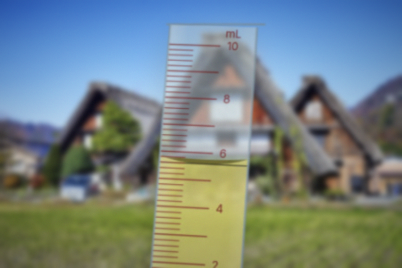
5.6
